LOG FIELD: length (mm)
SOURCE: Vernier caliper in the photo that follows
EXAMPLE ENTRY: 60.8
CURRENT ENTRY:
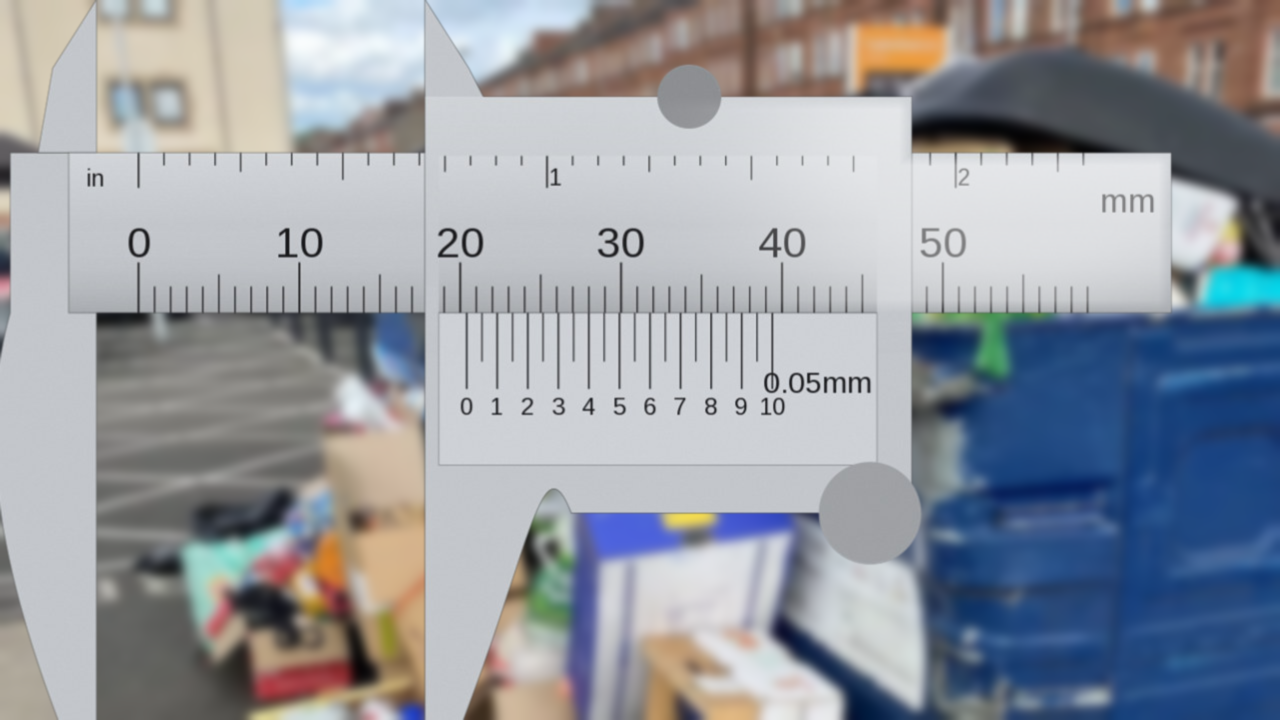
20.4
